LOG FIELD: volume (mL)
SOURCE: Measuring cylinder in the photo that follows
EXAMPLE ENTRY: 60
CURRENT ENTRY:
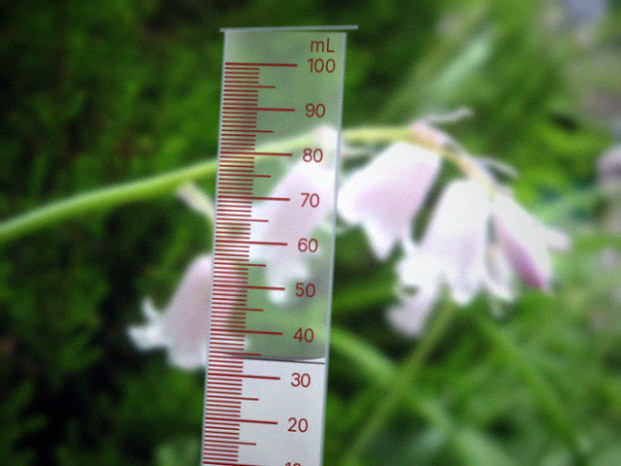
34
